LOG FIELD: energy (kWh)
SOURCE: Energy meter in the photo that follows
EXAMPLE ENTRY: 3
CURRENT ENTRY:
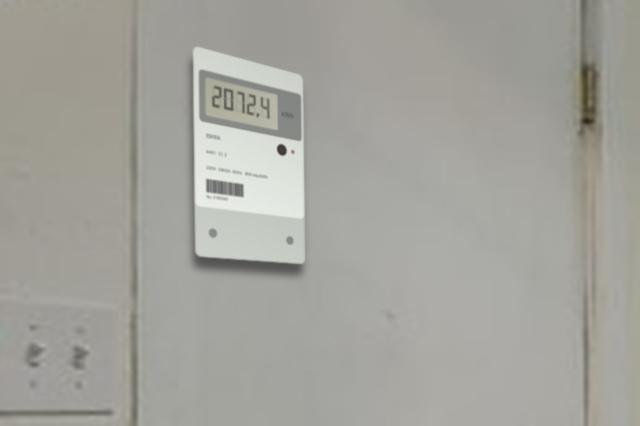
2072.4
